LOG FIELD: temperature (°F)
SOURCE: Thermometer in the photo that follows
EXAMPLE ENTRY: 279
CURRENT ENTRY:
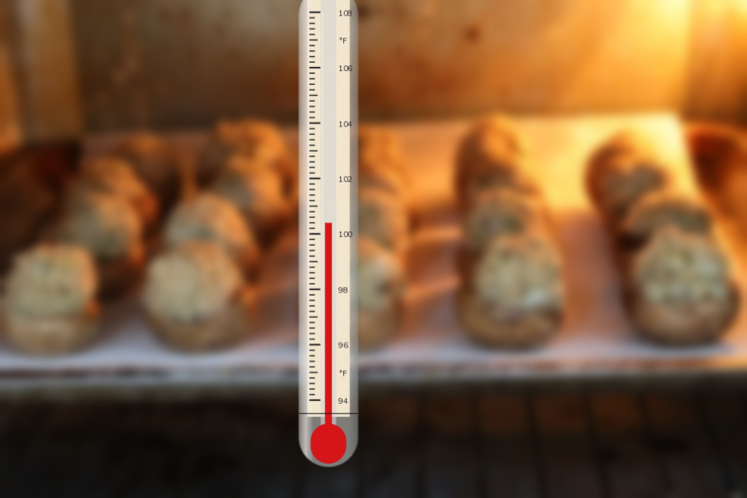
100.4
